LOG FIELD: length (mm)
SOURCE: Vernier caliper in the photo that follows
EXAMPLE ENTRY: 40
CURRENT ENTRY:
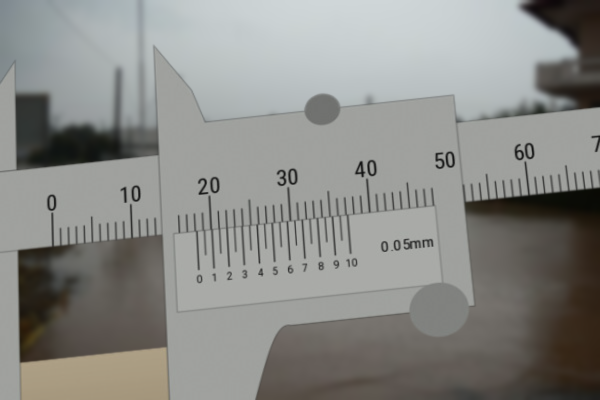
18.2
